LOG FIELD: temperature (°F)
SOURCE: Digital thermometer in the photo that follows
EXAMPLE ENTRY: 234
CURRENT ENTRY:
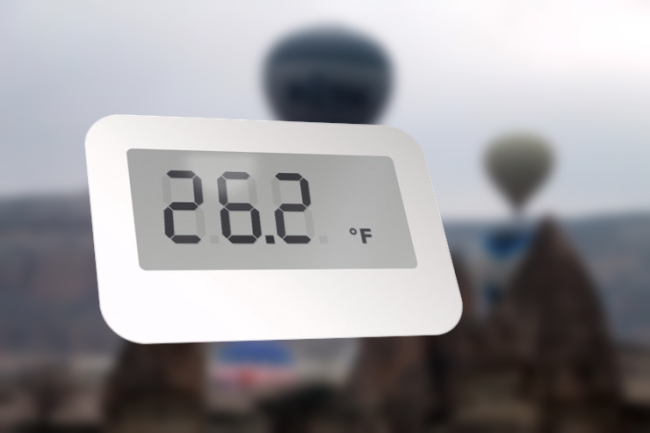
26.2
